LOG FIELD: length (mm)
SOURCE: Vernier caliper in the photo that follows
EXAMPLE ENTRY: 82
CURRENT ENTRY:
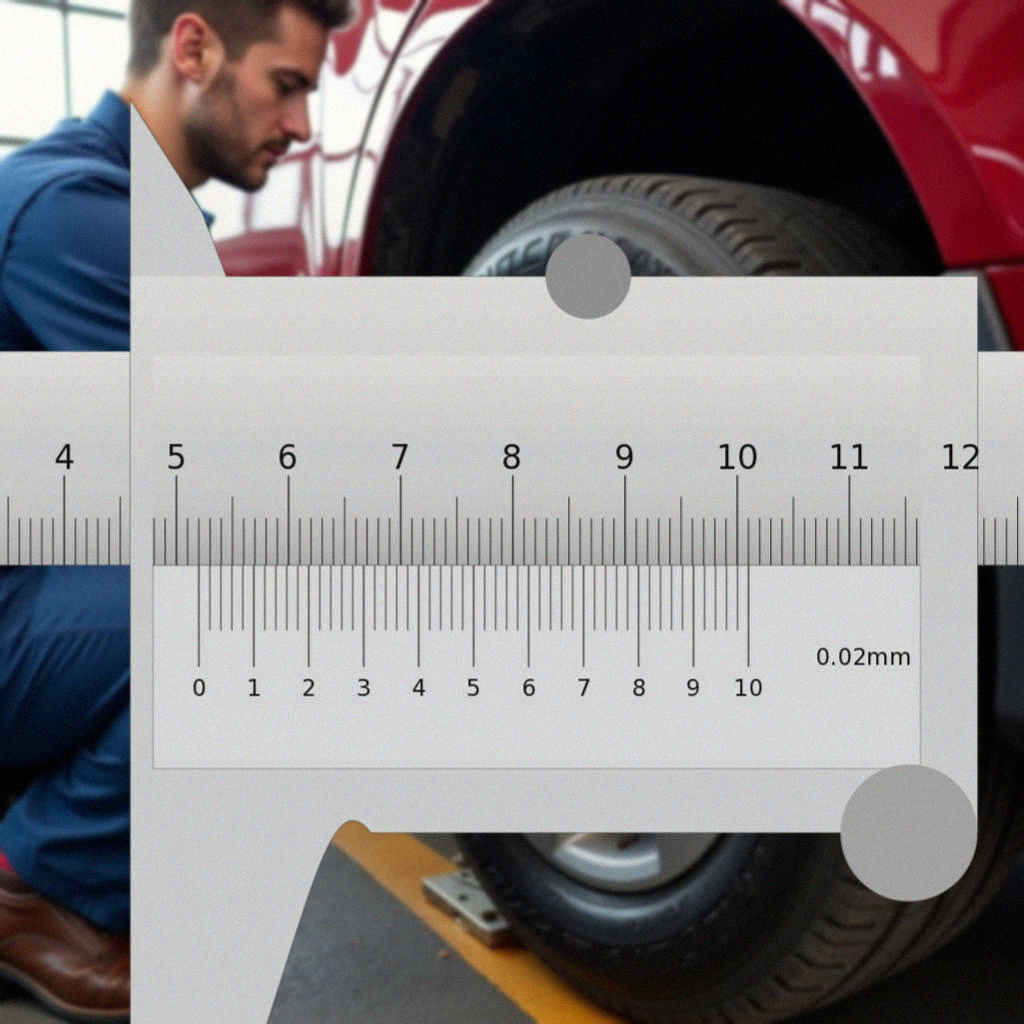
52.0
